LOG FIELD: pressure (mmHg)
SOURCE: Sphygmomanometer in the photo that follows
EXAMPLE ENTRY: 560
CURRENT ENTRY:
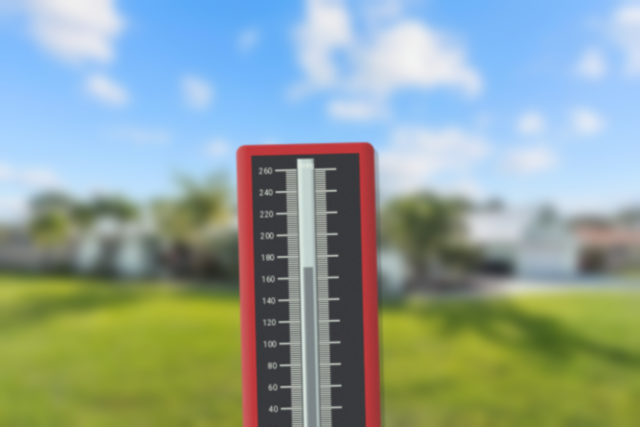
170
